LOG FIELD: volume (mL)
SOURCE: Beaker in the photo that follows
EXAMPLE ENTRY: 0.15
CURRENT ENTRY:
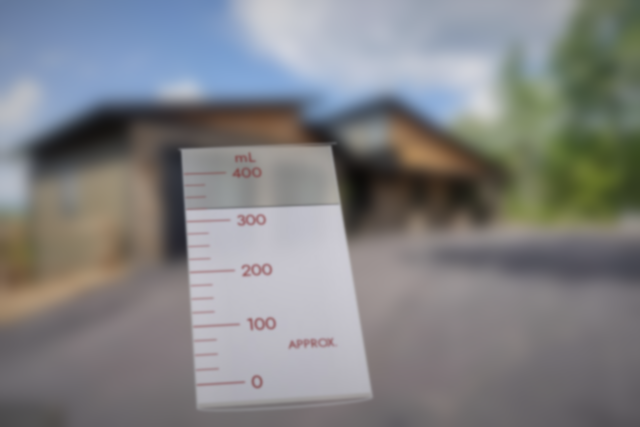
325
